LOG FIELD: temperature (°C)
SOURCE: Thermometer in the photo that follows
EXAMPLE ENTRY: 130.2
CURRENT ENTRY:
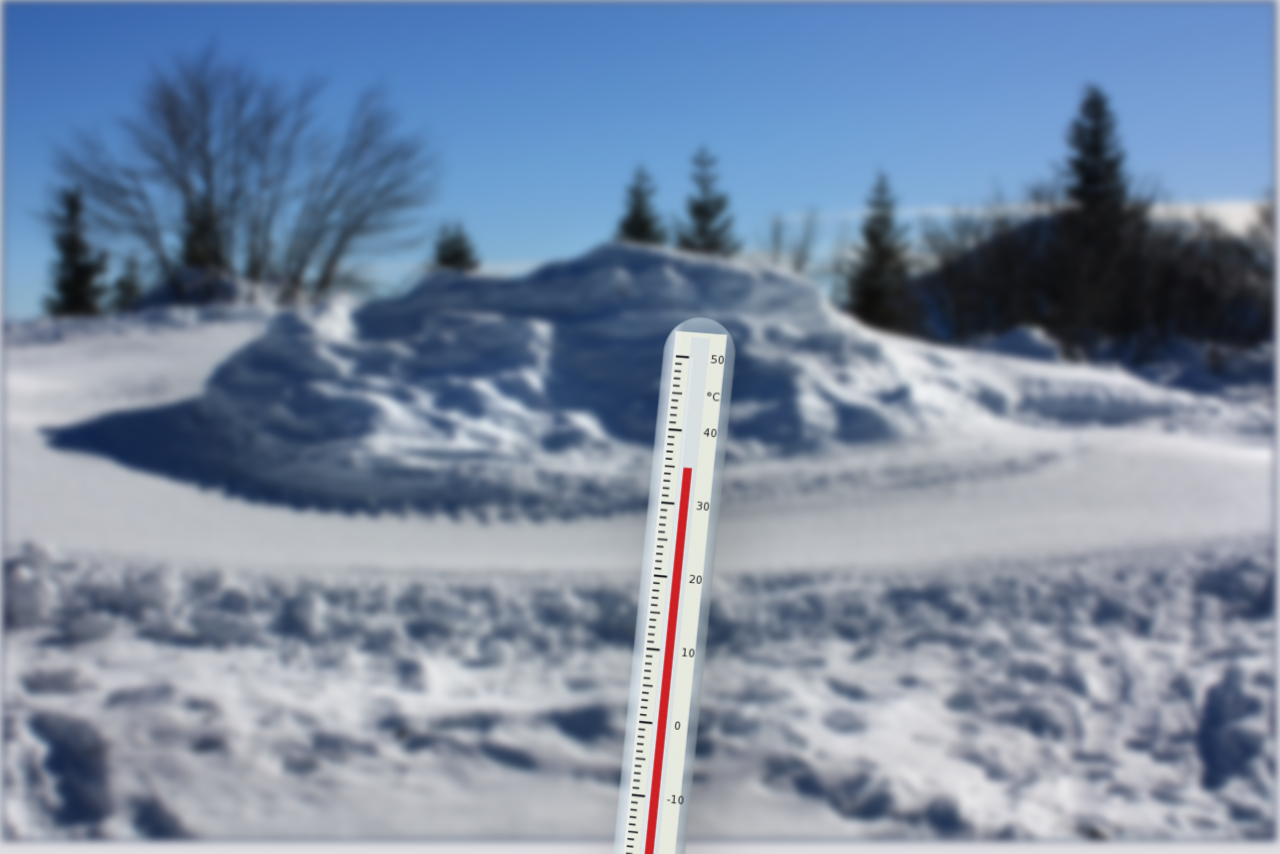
35
